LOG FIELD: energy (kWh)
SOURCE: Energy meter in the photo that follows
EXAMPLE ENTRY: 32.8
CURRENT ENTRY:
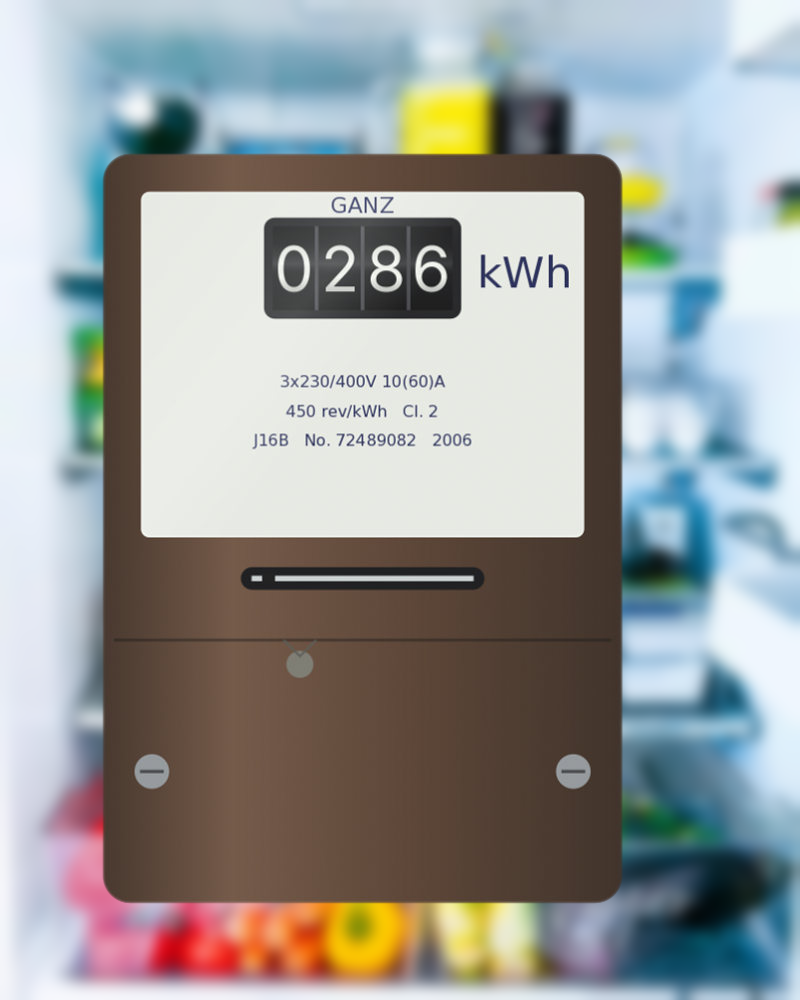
286
